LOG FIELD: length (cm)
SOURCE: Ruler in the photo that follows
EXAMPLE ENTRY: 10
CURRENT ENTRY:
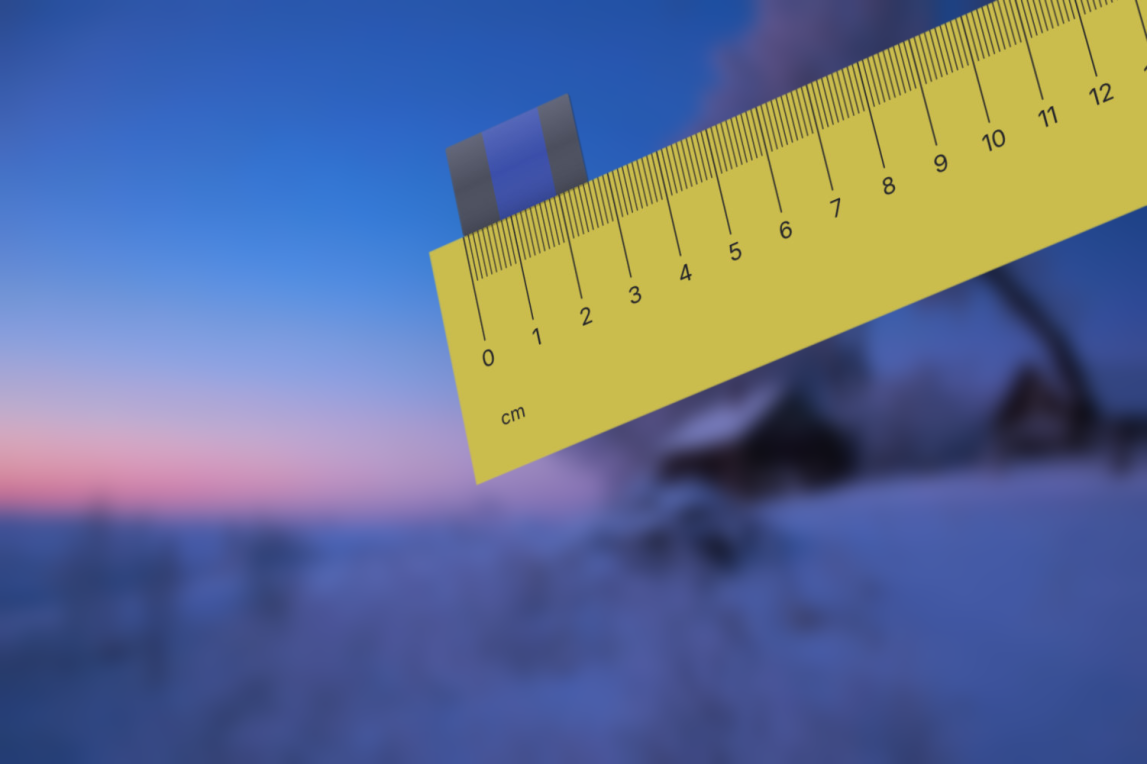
2.6
